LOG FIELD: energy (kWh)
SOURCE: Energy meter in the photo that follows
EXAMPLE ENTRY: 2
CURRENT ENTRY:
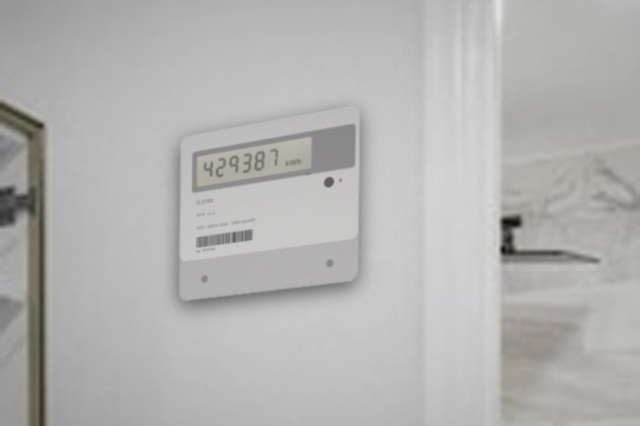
429387
